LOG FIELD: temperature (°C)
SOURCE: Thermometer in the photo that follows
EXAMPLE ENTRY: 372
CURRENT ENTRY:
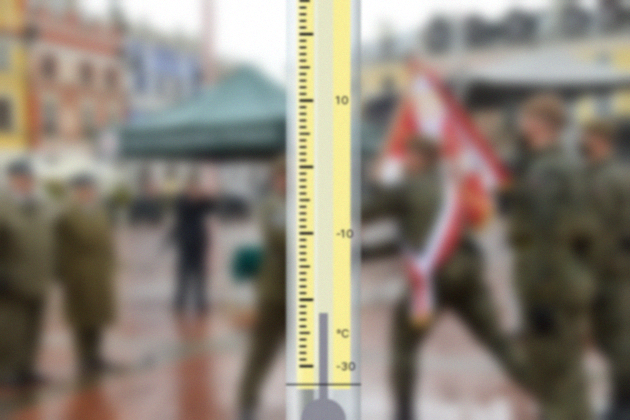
-22
